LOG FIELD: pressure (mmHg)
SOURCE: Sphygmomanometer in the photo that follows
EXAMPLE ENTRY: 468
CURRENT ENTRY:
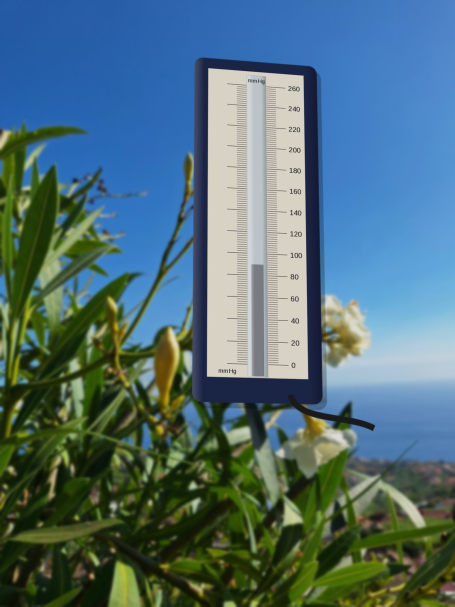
90
